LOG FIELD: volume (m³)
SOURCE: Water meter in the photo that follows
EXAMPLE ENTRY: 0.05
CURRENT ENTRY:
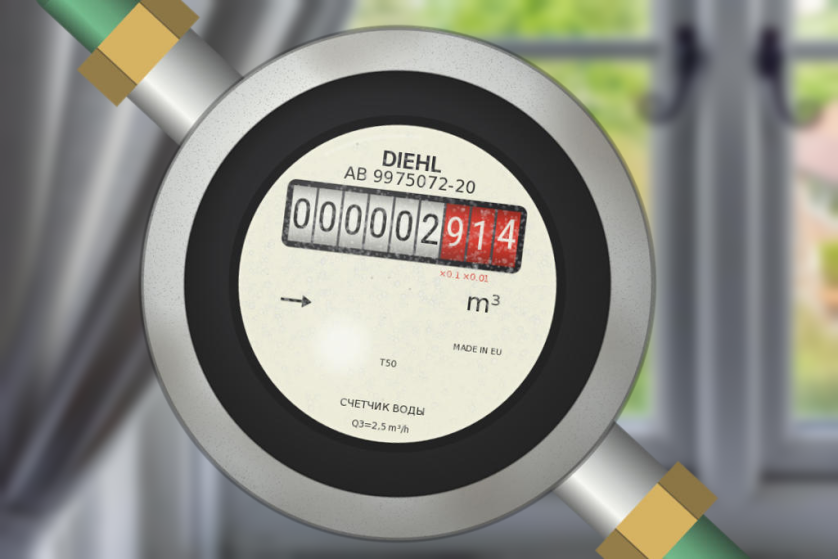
2.914
